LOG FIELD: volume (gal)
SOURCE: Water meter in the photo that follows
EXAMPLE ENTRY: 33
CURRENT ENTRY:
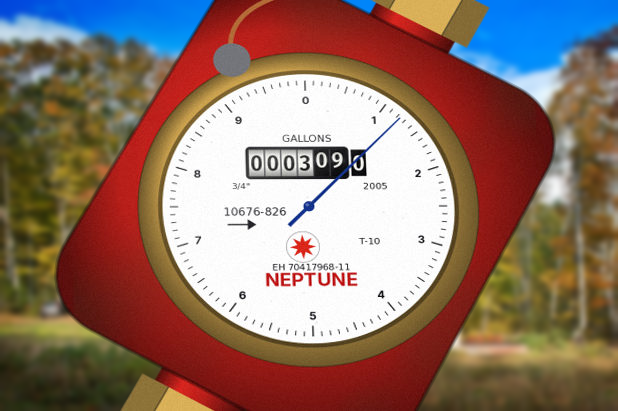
3091.2
